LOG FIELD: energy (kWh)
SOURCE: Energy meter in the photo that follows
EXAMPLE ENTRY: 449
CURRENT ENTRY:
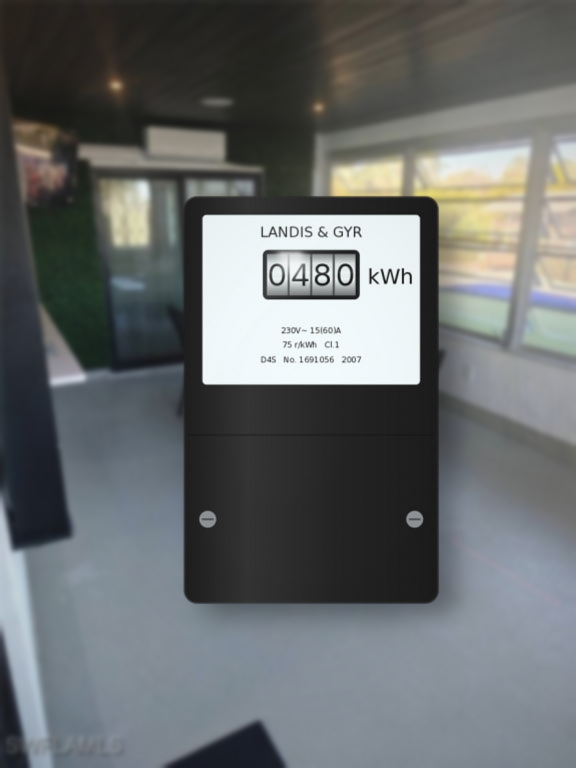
480
